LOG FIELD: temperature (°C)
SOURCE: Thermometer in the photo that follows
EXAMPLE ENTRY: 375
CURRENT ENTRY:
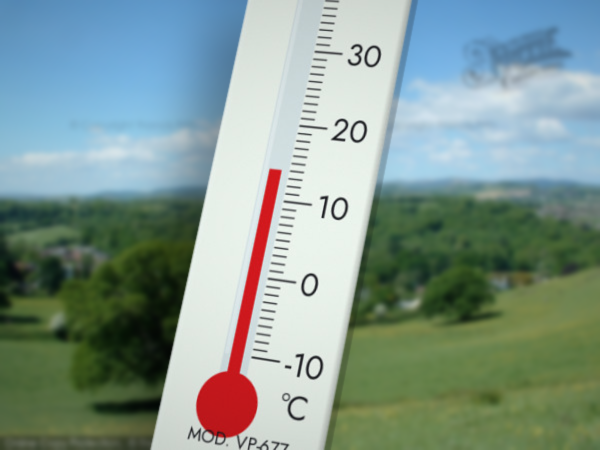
14
